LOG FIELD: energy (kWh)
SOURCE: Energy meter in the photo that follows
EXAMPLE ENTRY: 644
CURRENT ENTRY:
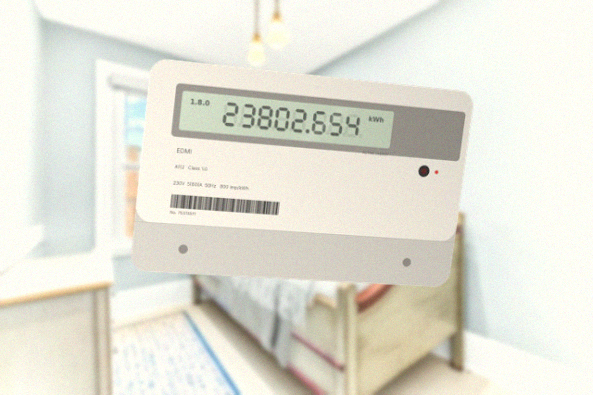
23802.654
